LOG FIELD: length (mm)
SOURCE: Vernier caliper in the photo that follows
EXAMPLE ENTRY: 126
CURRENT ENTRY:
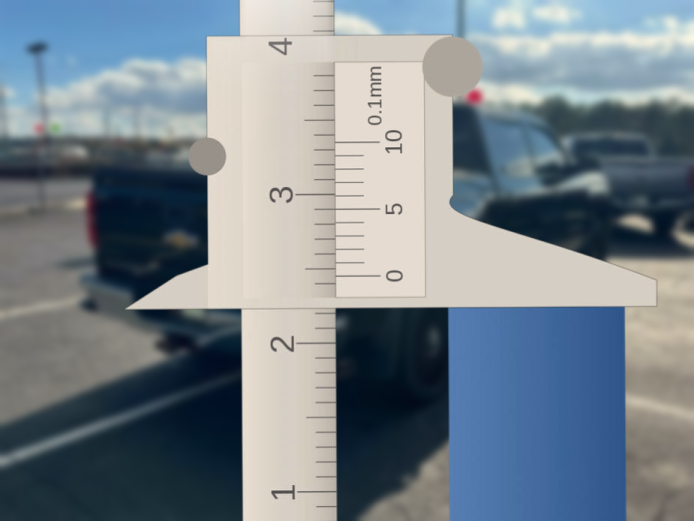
24.5
